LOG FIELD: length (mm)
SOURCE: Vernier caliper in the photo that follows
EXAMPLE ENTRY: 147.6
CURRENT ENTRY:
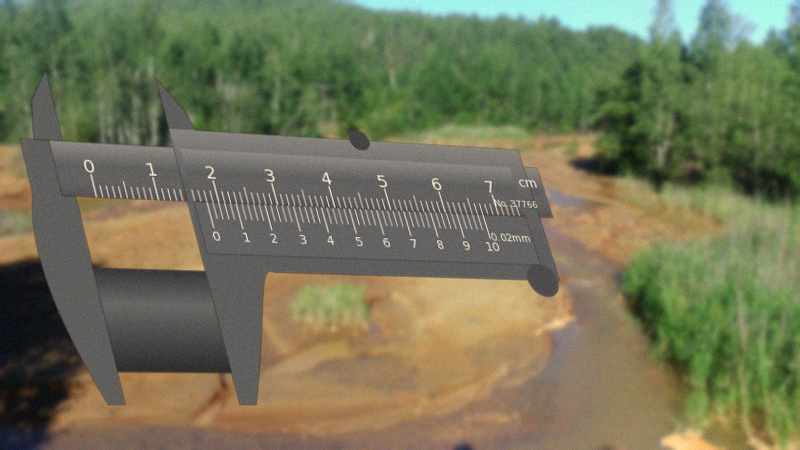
18.0
